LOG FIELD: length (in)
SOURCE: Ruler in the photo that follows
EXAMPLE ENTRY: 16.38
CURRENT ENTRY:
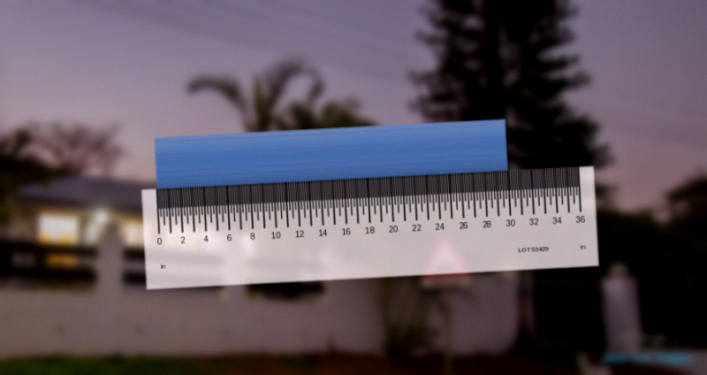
30
